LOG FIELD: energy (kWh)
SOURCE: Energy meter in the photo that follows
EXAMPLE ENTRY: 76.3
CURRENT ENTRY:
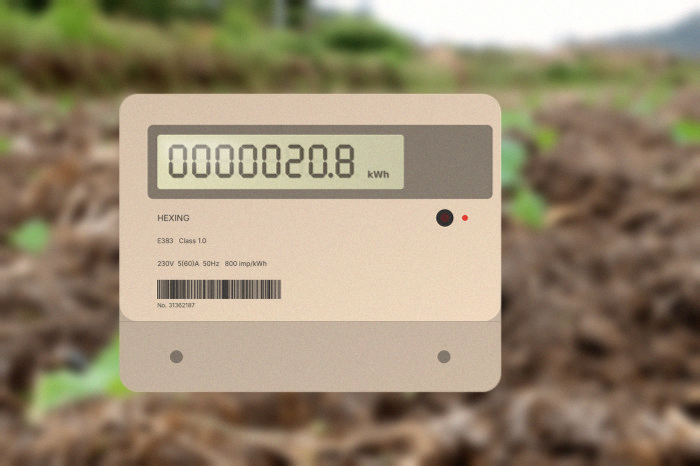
20.8
